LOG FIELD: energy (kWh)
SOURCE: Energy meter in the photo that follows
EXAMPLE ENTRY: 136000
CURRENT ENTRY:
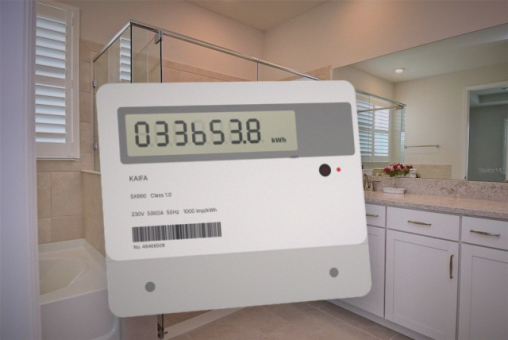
33653.8
